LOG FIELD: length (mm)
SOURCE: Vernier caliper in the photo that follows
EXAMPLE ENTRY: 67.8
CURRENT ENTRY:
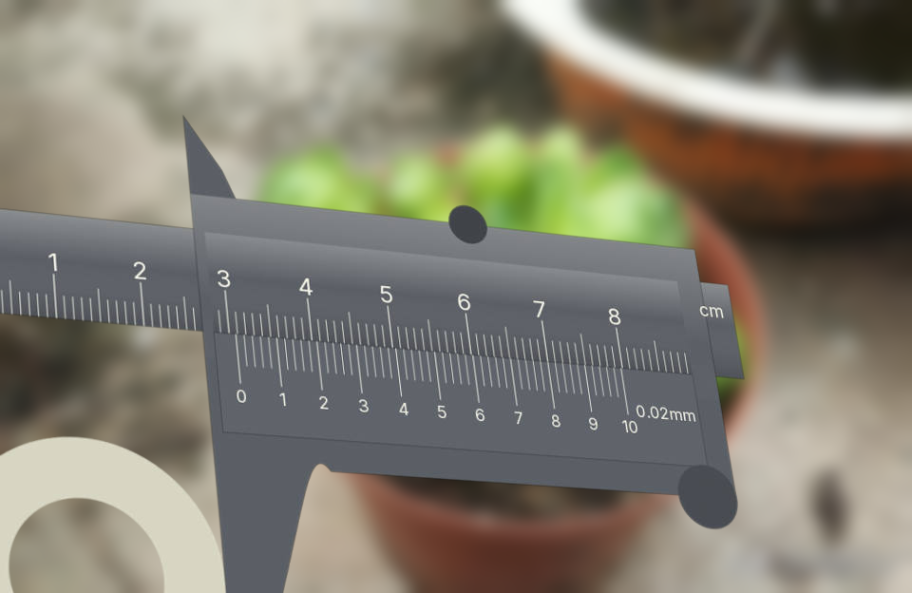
30.8
